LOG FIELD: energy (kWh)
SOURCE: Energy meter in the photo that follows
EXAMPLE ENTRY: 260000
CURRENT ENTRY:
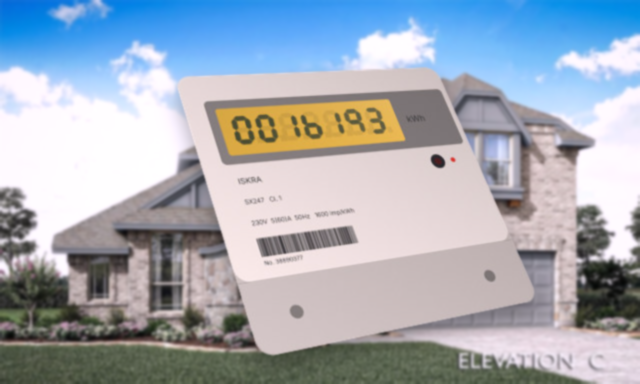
16193
